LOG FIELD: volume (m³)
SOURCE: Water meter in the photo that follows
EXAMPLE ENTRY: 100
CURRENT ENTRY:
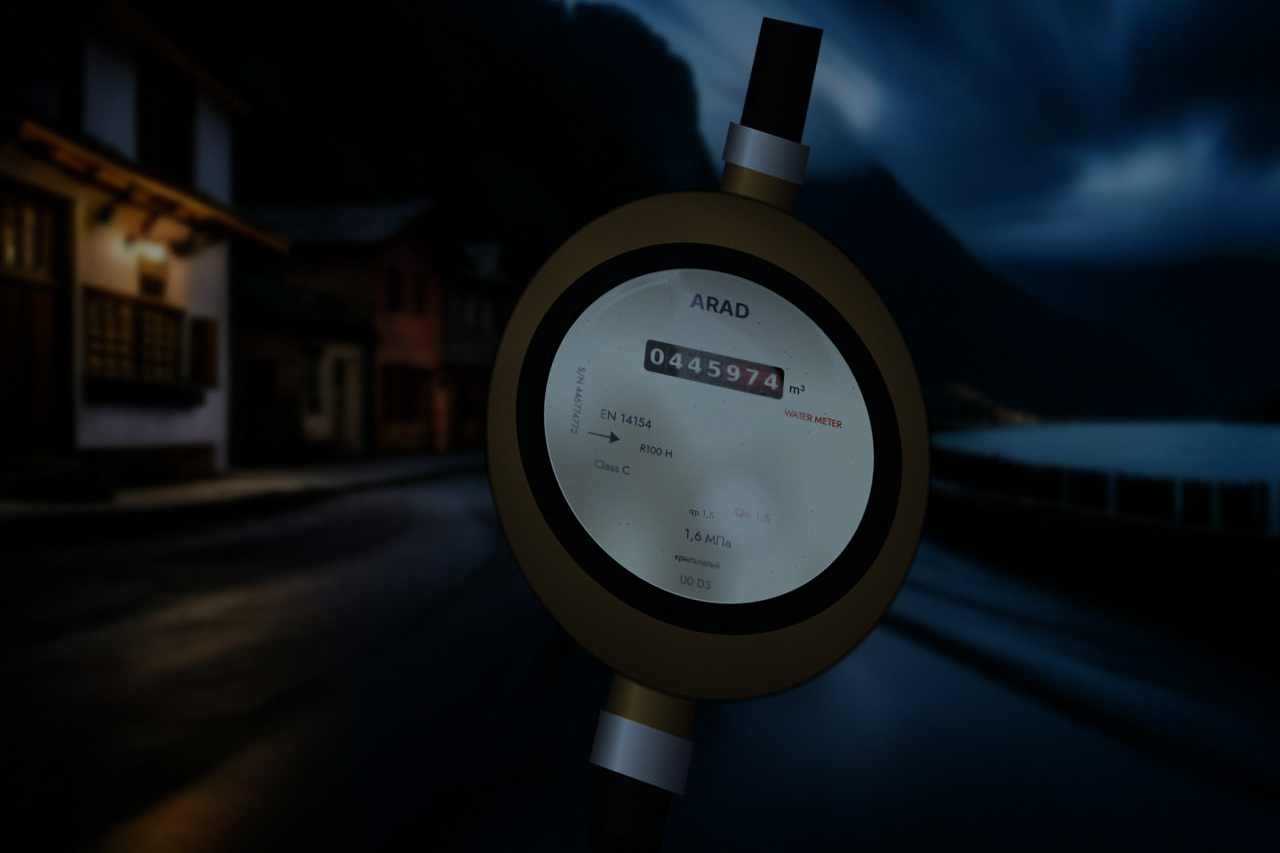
445.974
